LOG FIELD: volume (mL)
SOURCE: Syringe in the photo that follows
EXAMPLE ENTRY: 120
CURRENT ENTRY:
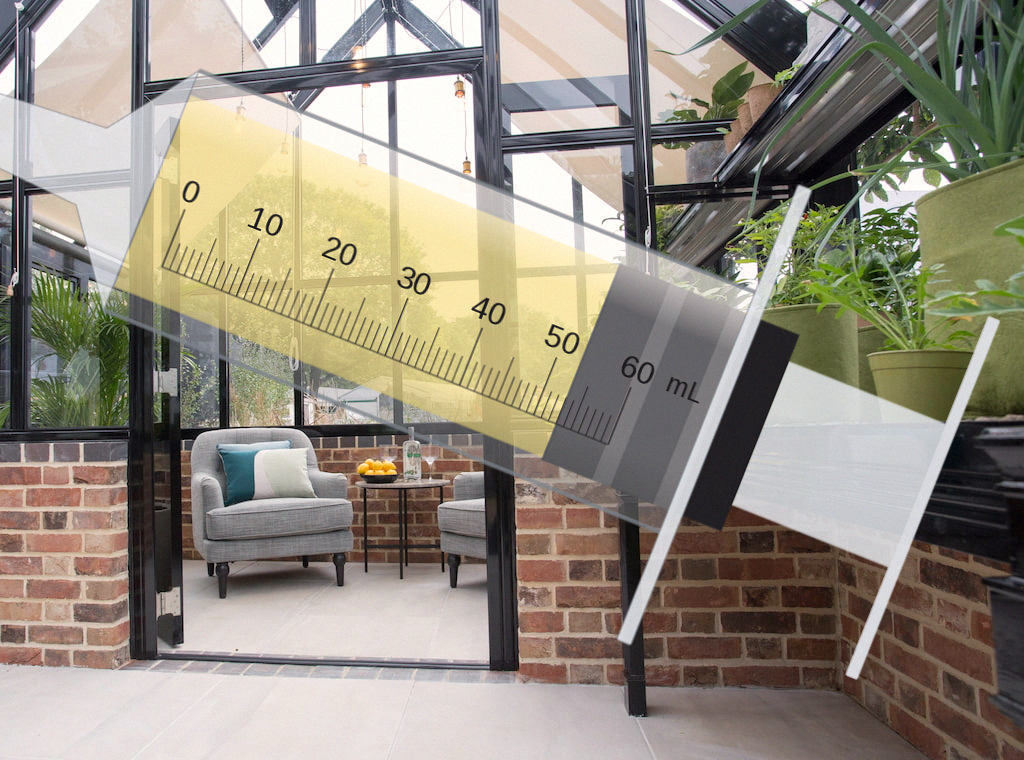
53
